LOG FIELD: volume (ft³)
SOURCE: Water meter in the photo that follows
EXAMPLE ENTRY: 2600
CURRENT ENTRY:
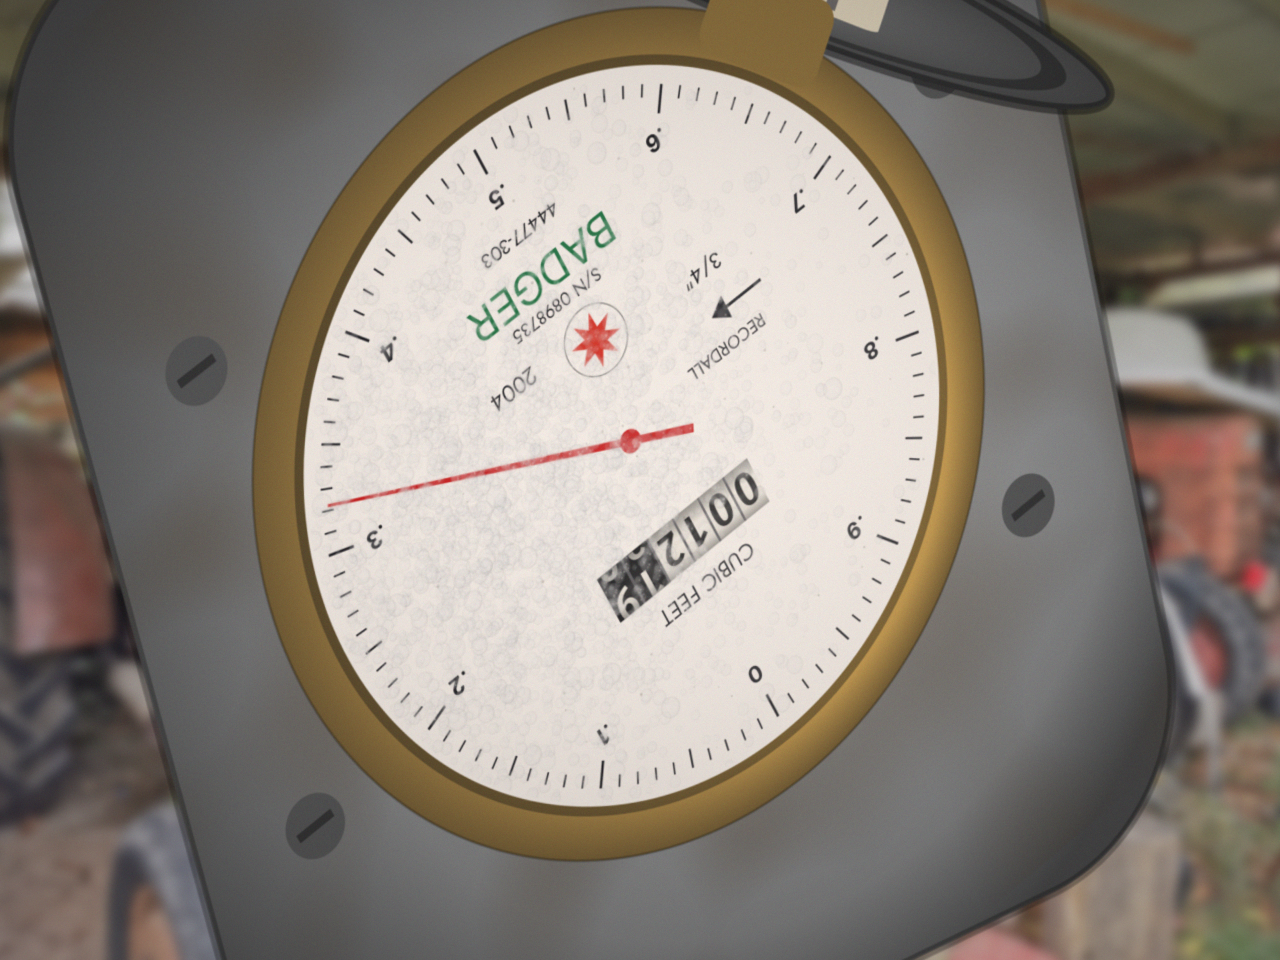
1219.32
